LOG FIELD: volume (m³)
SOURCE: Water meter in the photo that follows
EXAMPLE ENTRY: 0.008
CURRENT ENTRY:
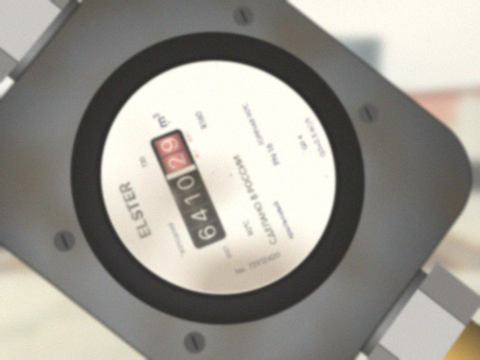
6410.29
